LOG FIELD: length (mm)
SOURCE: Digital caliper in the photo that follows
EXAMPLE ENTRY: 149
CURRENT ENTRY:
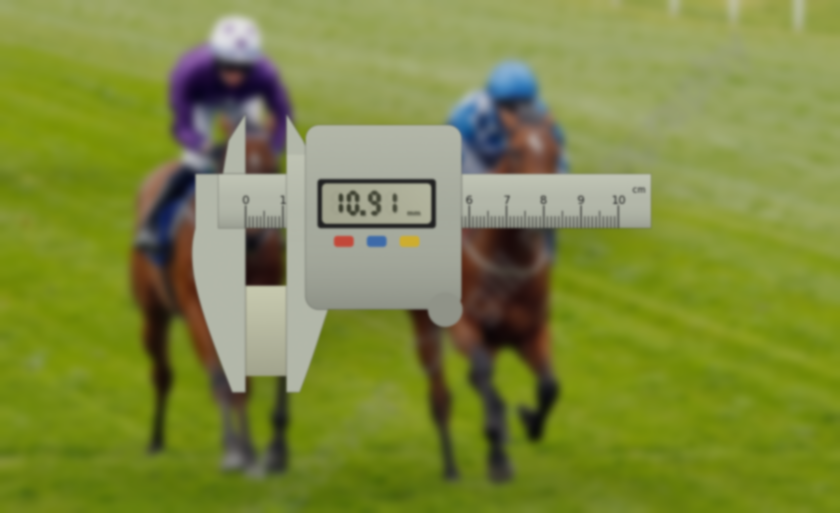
10.91
